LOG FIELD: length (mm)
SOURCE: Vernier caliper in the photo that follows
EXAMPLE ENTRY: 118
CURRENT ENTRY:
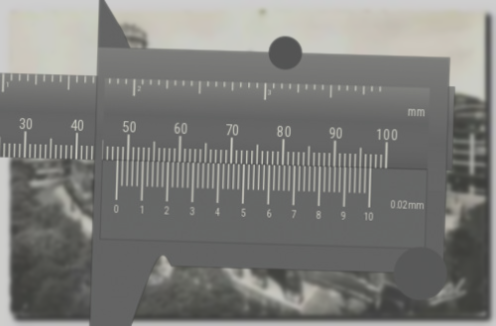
48.0
